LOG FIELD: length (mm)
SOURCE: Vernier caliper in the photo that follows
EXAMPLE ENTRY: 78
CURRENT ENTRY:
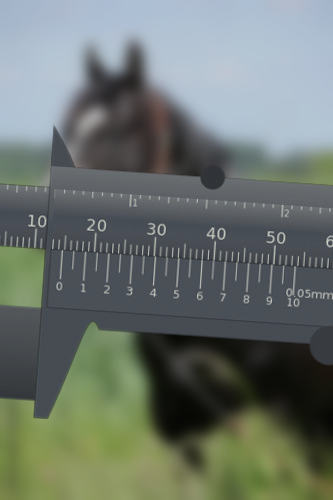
14.6
